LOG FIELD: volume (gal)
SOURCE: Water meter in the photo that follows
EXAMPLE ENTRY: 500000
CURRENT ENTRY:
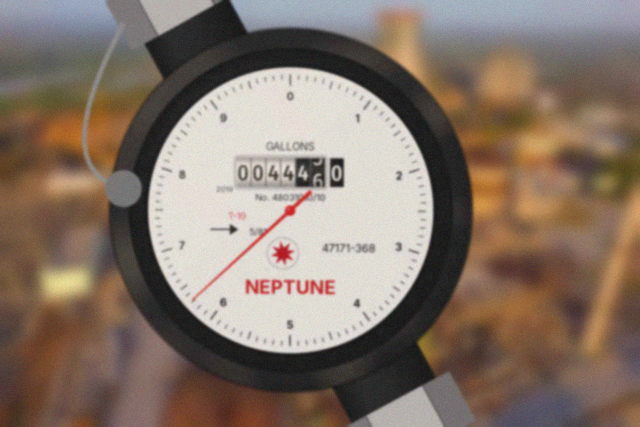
44456.3
